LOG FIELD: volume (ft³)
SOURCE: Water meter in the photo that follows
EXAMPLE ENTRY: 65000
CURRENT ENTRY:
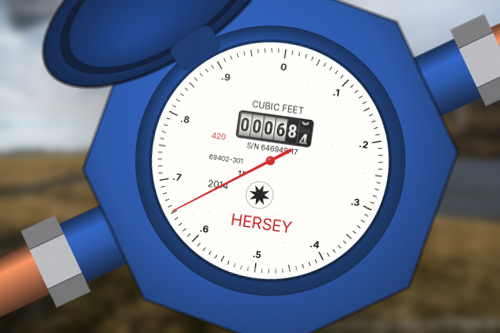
683.65
